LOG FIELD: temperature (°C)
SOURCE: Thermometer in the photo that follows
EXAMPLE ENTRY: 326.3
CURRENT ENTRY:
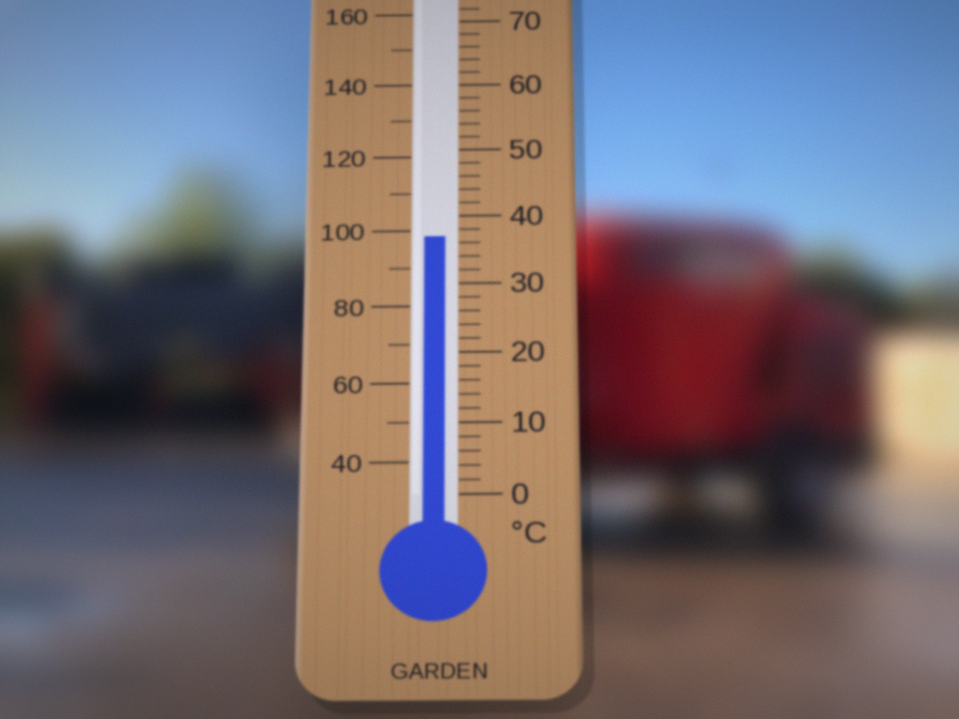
37
